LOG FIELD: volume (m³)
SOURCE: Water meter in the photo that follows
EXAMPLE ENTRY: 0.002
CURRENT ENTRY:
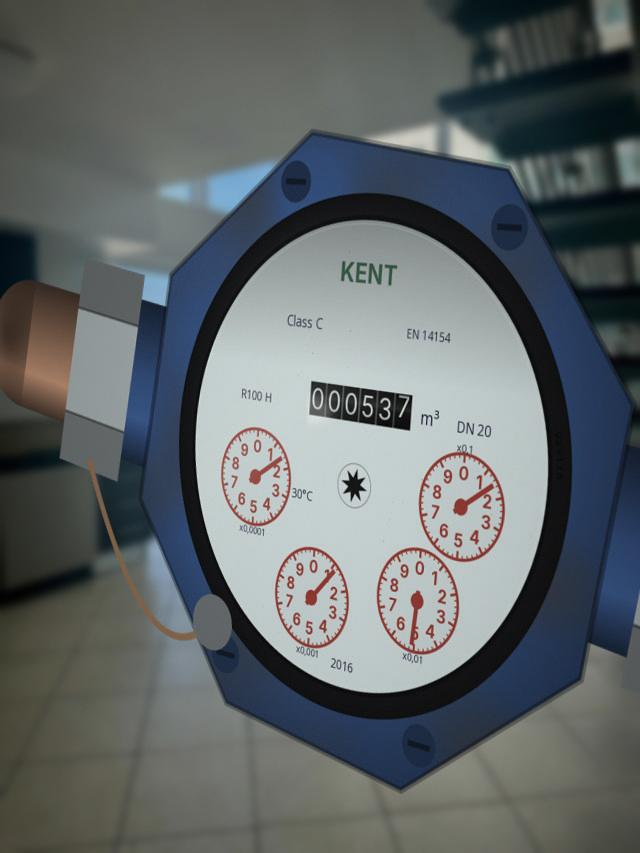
537.1511
